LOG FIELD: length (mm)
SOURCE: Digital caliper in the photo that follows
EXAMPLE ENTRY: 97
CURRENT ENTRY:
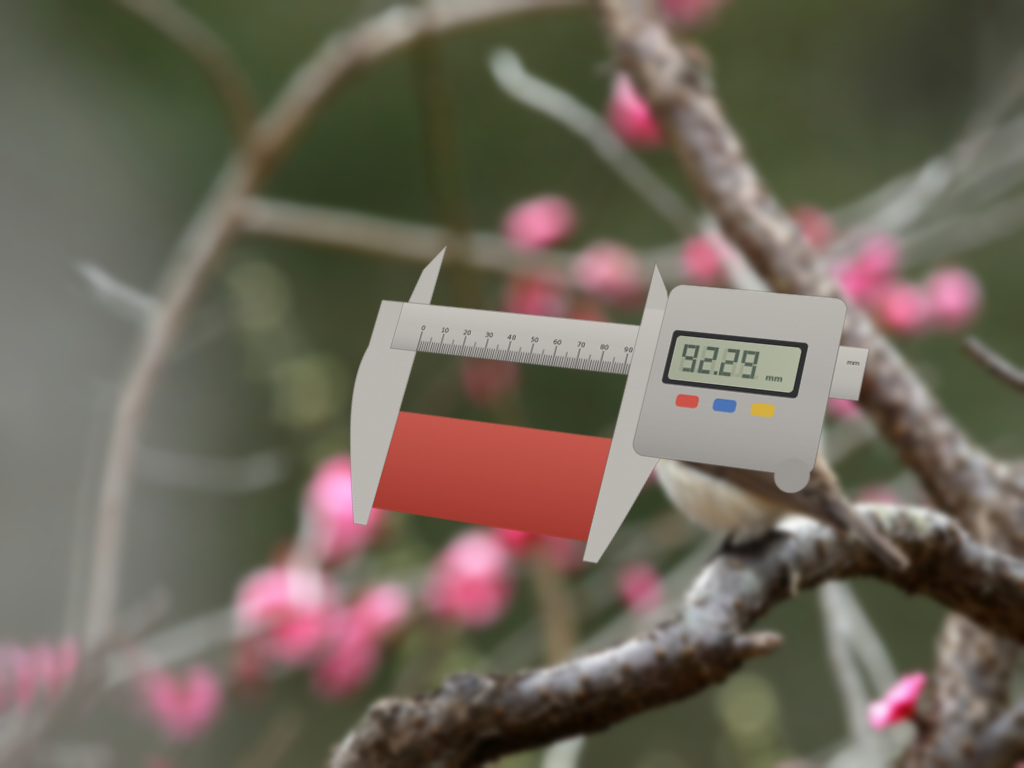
92.29
